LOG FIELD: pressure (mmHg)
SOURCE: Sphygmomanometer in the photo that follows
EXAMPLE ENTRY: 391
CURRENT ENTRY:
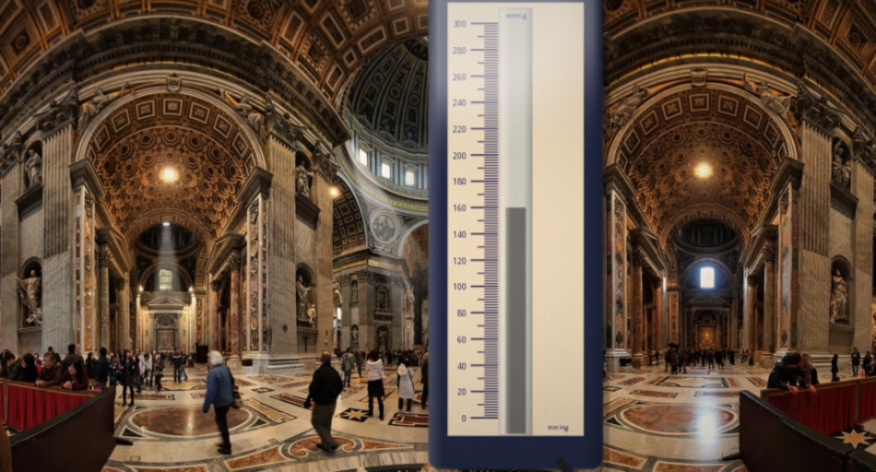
160
